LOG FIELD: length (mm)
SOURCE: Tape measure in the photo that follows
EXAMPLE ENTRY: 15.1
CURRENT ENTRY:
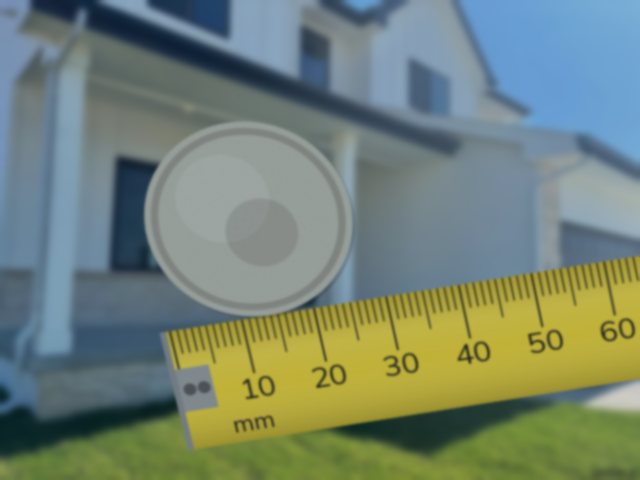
28
